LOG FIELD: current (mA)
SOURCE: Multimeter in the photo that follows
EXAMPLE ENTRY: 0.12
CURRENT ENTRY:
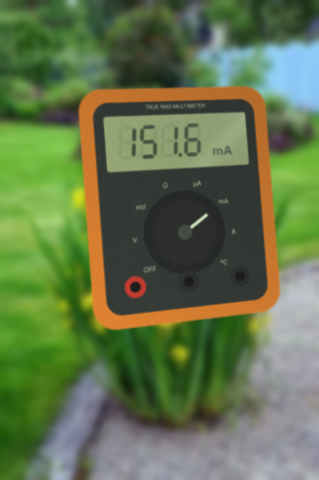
151.6
